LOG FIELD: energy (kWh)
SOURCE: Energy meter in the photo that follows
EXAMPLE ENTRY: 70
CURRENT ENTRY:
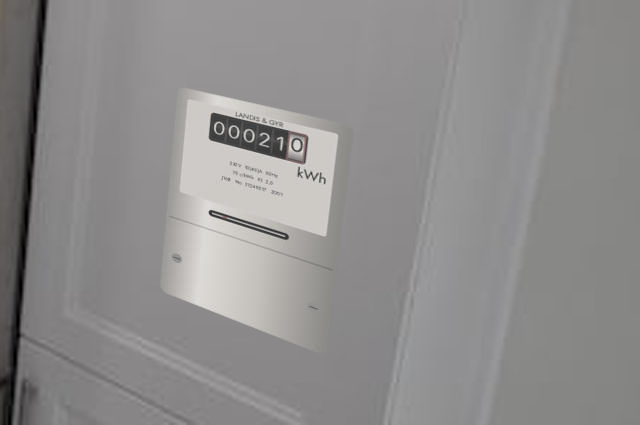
21.0
